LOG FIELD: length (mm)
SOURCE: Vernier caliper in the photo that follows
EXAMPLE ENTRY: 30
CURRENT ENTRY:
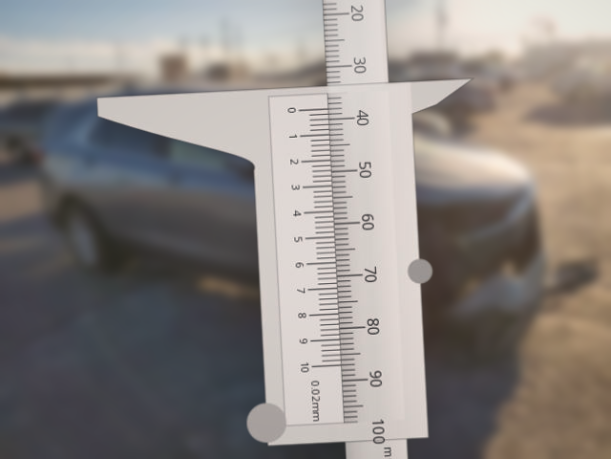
38.0
